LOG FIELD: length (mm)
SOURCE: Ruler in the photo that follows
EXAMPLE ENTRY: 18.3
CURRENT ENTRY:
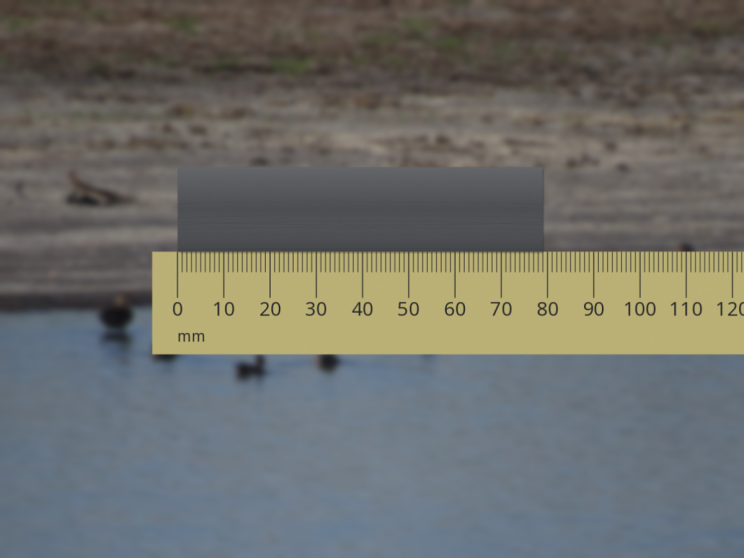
79
